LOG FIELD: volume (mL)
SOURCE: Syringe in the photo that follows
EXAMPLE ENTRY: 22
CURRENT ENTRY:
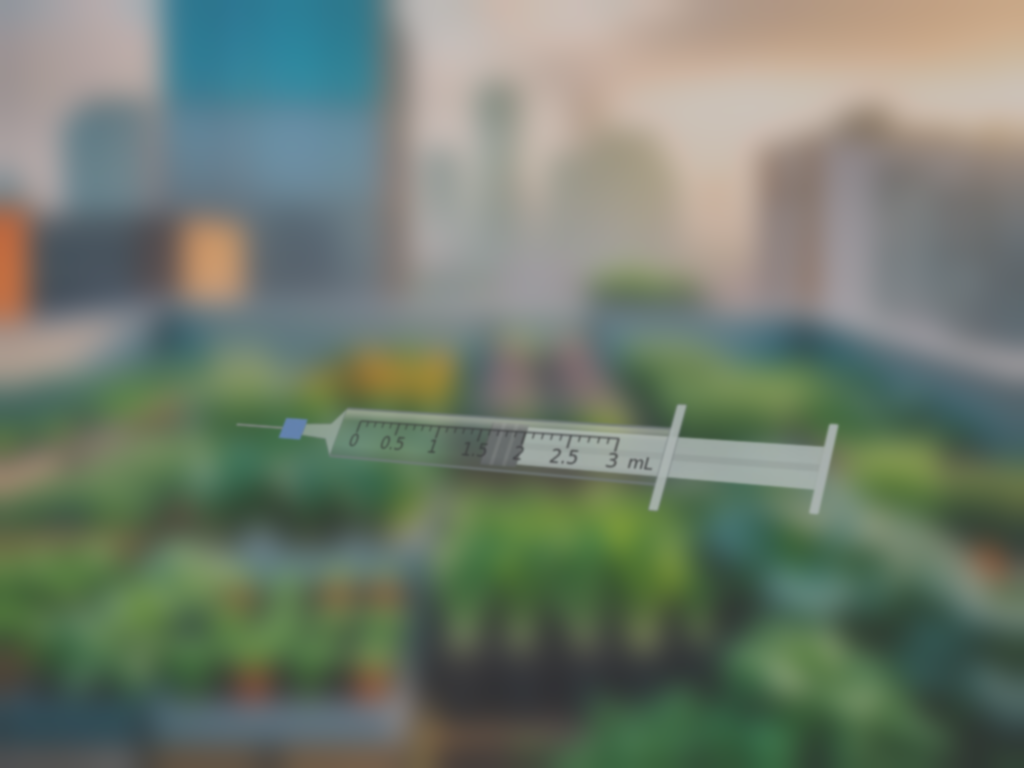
1.6
